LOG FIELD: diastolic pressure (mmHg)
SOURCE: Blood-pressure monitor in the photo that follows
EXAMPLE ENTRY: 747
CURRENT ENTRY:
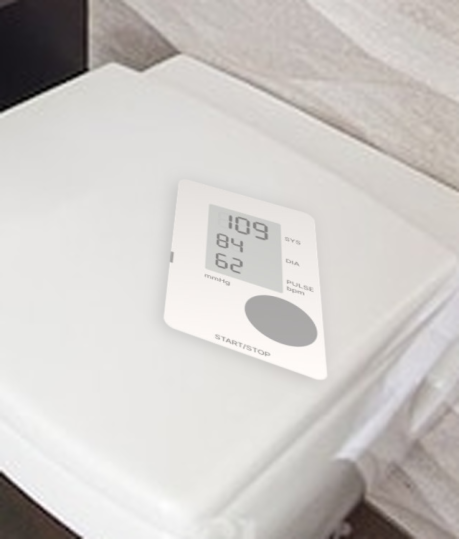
84
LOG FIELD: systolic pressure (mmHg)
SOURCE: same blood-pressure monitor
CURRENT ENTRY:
109
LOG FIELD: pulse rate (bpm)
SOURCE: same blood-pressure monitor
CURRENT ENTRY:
62
